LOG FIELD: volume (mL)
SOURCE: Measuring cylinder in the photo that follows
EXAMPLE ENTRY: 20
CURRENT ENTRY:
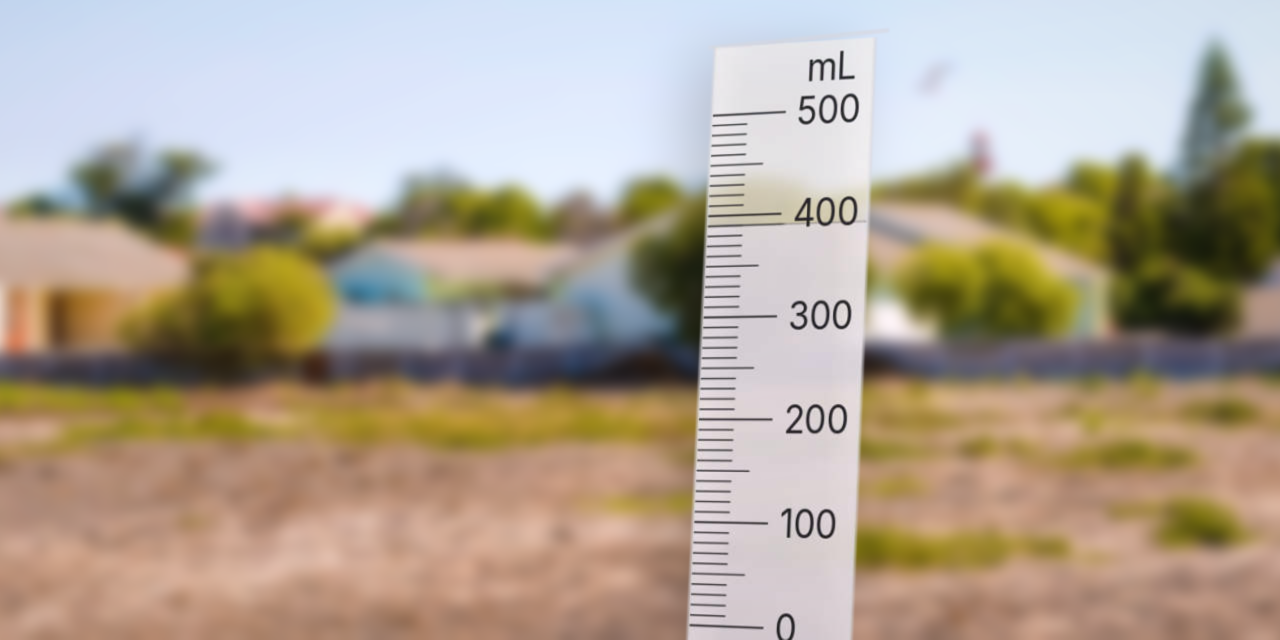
390
